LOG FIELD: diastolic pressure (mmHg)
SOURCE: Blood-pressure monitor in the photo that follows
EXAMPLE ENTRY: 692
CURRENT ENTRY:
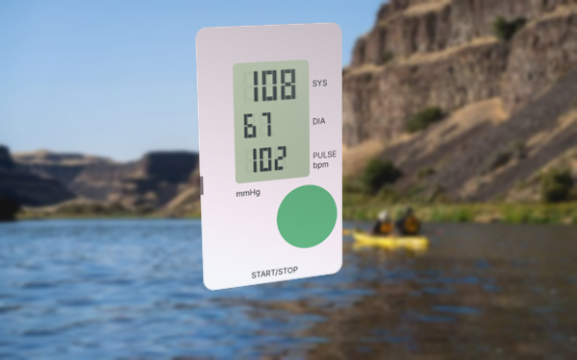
67
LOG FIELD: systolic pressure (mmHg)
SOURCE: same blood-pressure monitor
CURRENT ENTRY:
108
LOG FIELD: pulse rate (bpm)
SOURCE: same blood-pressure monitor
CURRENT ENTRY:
102
